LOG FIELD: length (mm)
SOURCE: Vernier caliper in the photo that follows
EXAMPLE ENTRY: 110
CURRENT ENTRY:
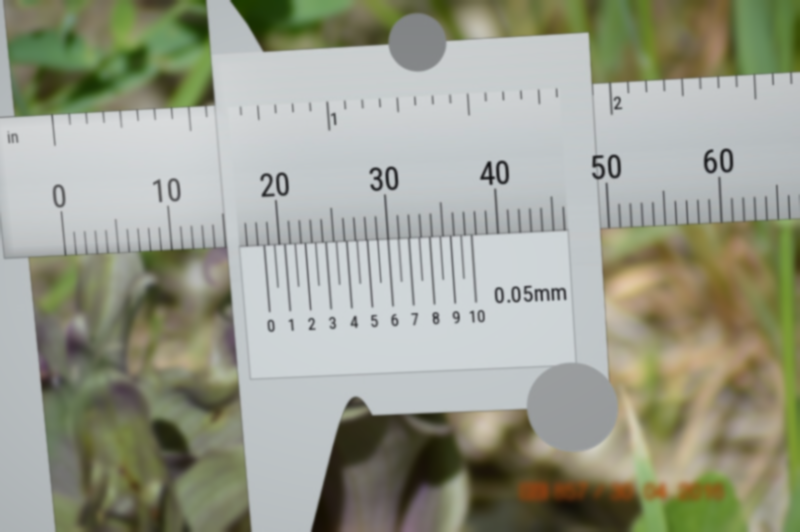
18.6
